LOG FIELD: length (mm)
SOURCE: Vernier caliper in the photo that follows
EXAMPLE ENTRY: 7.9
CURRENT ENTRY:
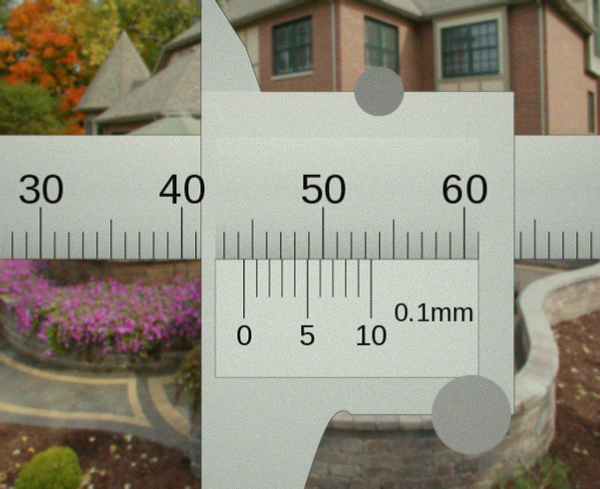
44.4
